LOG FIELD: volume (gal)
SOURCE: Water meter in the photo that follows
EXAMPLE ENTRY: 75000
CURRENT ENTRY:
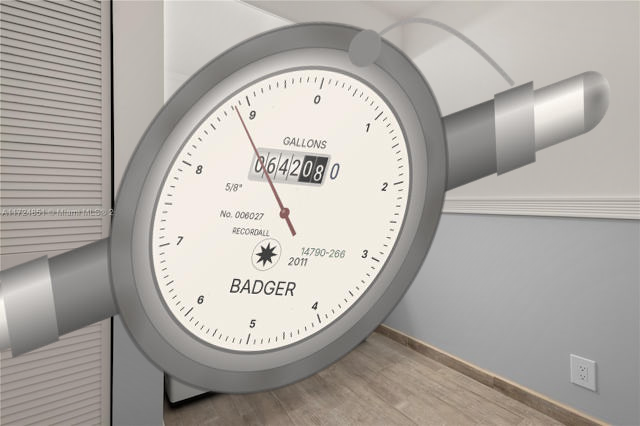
642078.8
